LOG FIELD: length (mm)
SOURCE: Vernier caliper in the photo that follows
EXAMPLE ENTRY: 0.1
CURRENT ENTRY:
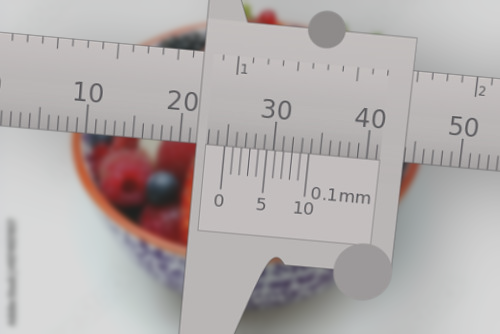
24.8
